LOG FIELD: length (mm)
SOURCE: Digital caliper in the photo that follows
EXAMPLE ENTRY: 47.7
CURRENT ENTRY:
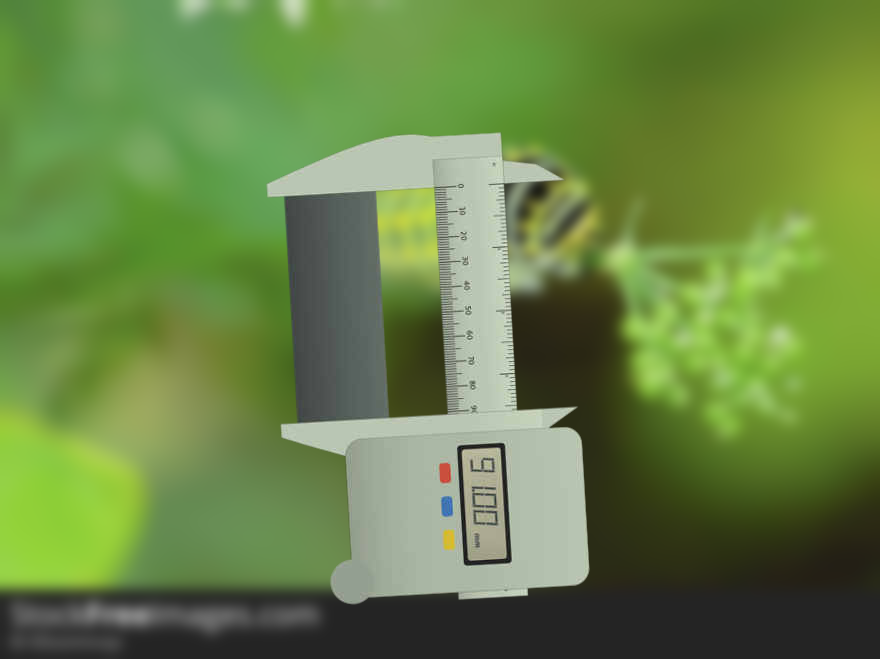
91.00
